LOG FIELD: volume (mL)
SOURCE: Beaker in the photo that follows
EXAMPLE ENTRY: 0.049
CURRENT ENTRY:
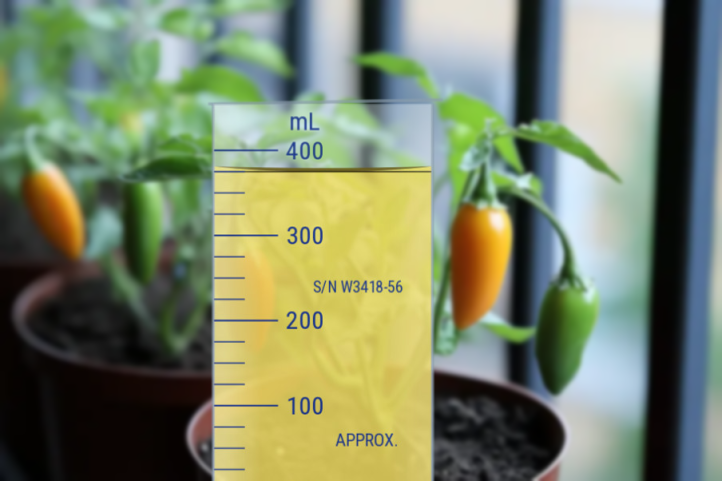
375
